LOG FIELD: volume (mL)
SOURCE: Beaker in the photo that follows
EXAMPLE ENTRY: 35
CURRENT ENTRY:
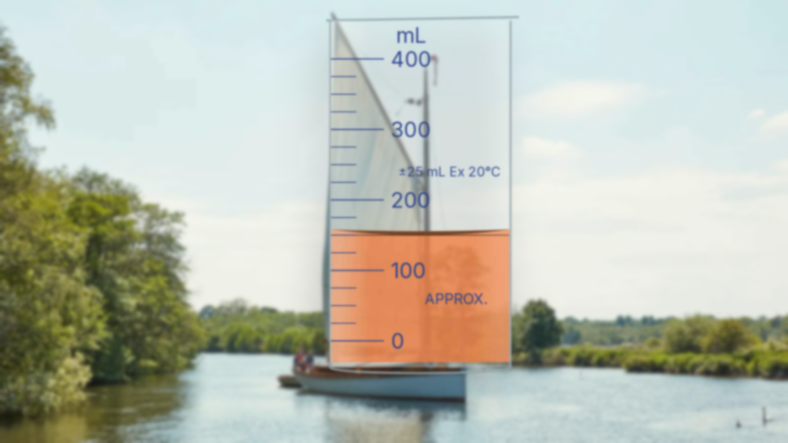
150
